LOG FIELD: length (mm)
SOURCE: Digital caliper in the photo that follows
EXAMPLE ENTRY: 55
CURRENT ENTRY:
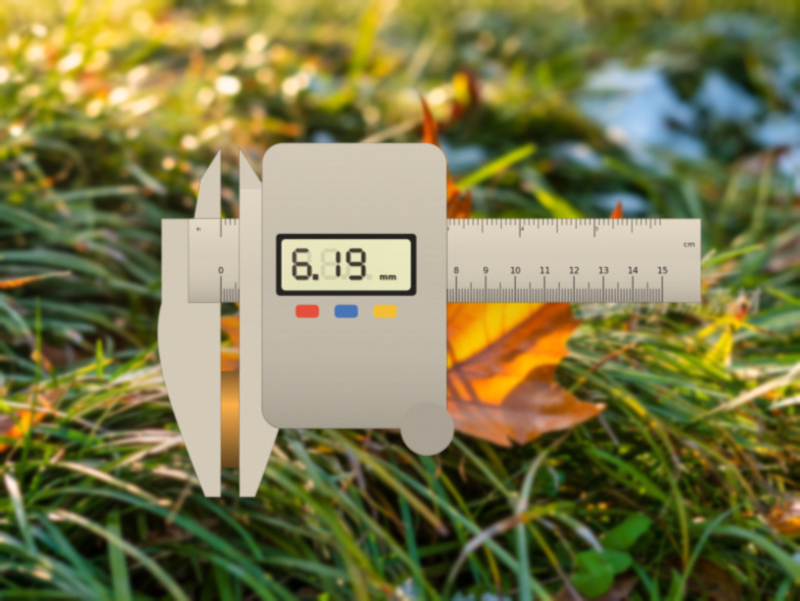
6.19
